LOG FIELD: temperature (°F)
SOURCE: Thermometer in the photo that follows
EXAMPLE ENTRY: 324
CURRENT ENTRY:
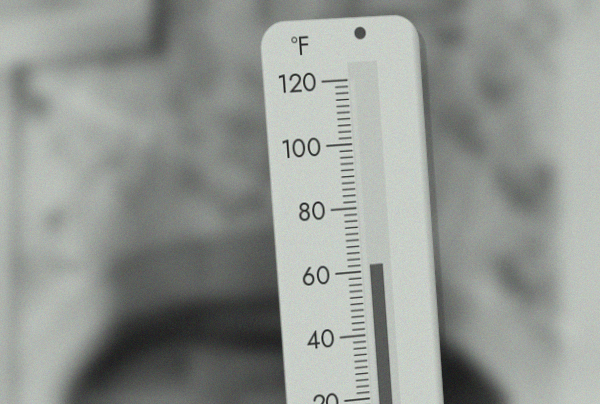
62
